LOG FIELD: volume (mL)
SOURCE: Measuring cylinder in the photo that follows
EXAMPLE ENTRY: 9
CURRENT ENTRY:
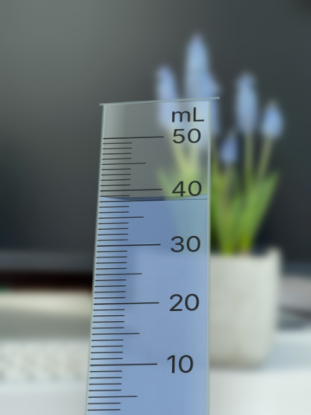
38
